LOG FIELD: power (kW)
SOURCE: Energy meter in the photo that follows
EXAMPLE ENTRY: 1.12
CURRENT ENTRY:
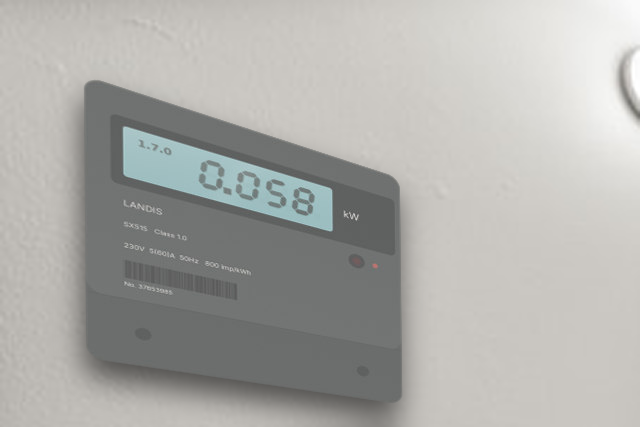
0.058
